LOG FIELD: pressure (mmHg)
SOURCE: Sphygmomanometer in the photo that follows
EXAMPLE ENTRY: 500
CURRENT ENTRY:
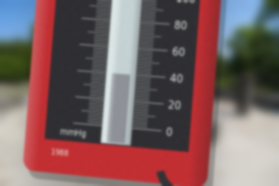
40
